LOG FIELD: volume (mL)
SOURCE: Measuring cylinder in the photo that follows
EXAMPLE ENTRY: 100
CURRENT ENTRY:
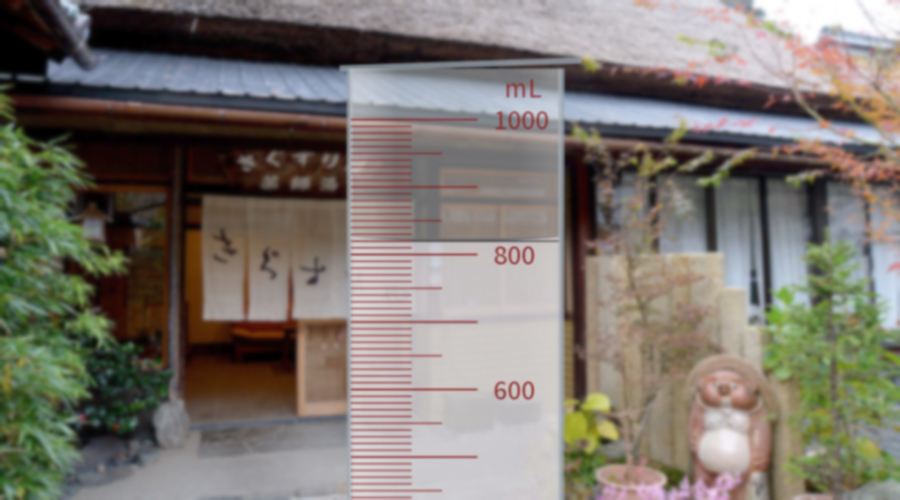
820
